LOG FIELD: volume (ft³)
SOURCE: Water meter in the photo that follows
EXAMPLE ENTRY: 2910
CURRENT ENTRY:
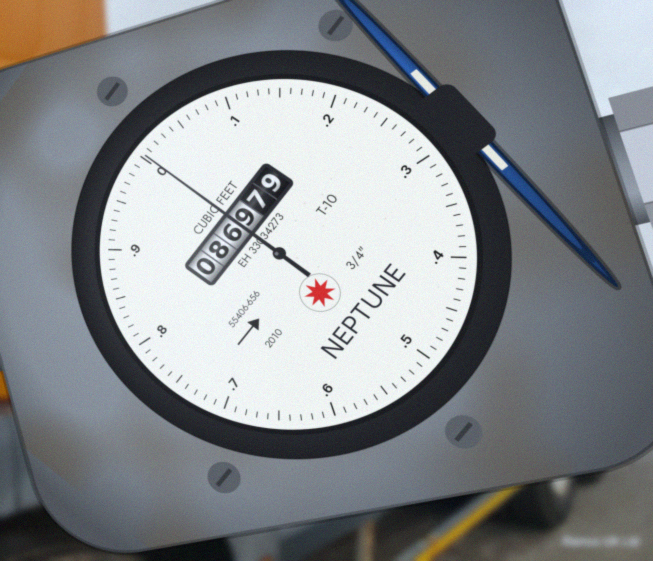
86979.00
